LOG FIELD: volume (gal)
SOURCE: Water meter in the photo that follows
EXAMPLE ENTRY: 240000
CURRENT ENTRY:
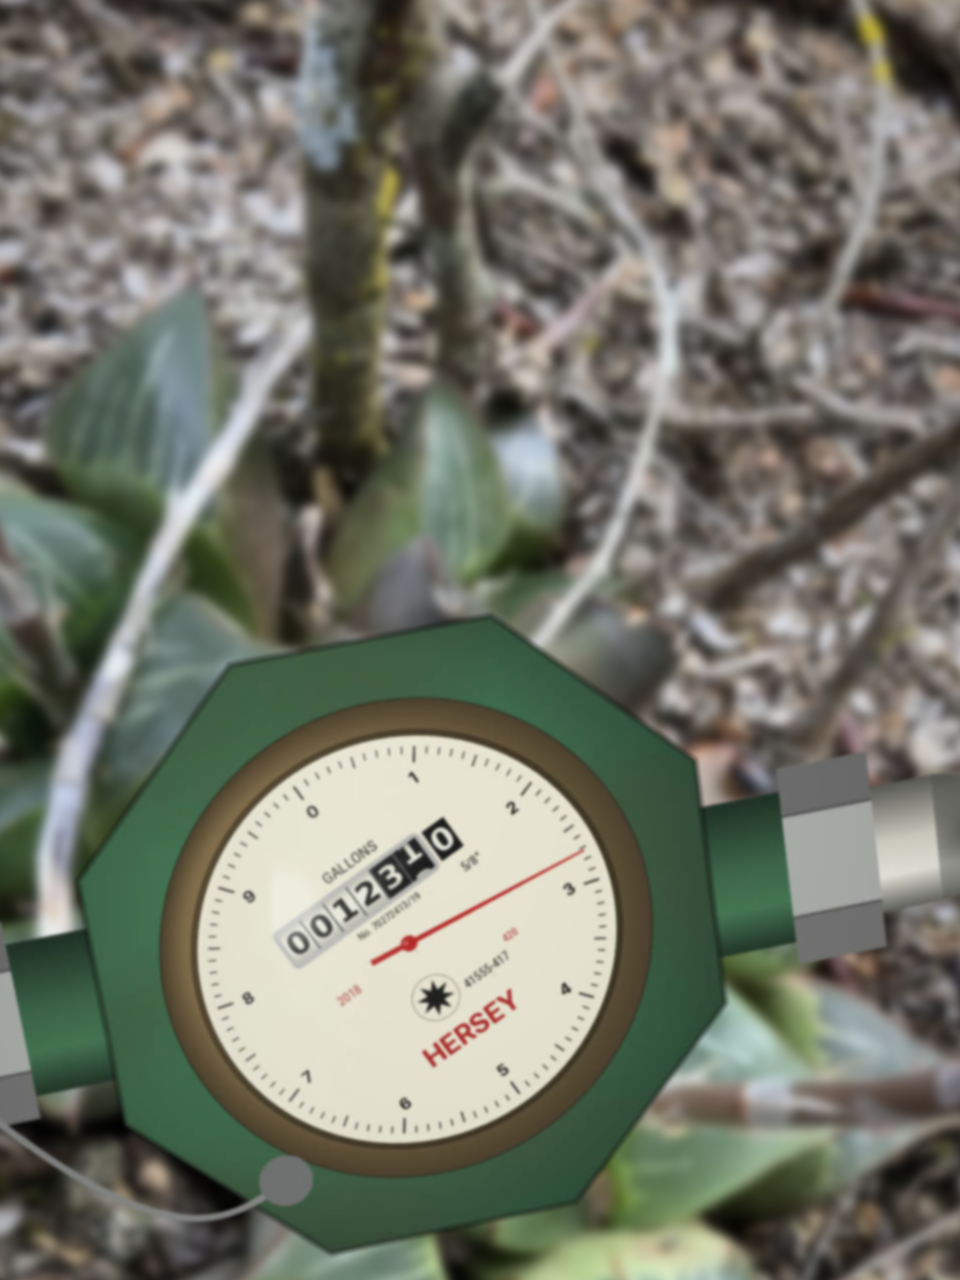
12312.7
